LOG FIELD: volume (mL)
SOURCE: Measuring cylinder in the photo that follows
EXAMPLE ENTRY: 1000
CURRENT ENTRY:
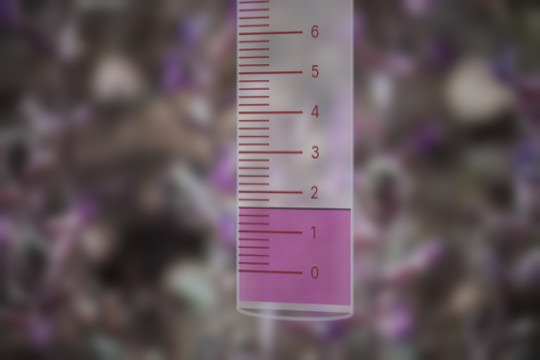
1.6
